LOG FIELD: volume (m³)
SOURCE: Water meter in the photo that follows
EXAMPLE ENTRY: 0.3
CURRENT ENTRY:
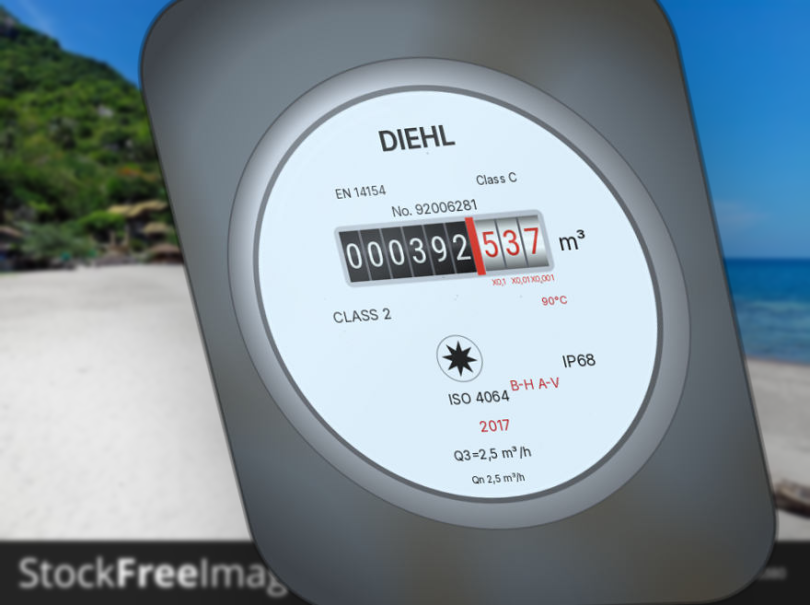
392.537
